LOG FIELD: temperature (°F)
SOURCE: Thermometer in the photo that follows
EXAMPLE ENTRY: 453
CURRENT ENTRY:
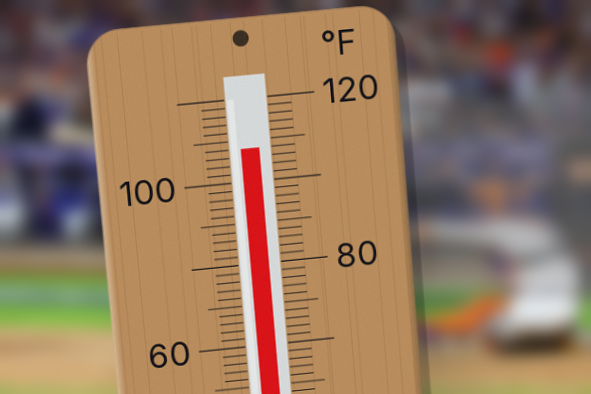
108
